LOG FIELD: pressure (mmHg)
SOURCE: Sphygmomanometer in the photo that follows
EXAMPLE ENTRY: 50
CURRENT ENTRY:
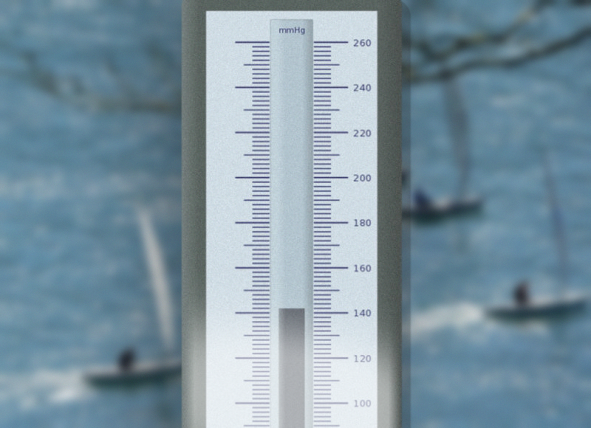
142
